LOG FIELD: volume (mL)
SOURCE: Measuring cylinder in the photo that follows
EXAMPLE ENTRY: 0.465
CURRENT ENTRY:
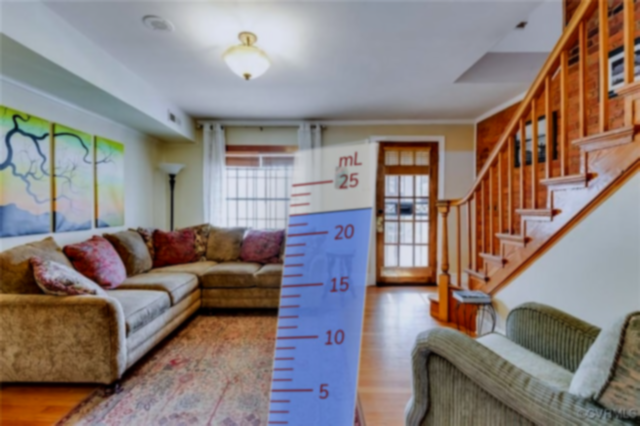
22
